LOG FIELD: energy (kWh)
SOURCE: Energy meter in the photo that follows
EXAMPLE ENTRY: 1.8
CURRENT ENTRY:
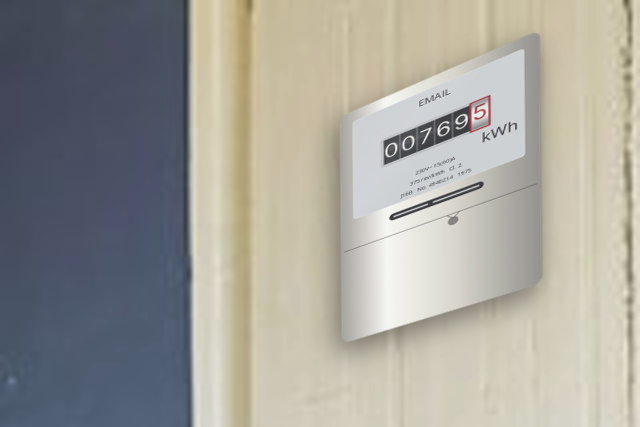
769.5
